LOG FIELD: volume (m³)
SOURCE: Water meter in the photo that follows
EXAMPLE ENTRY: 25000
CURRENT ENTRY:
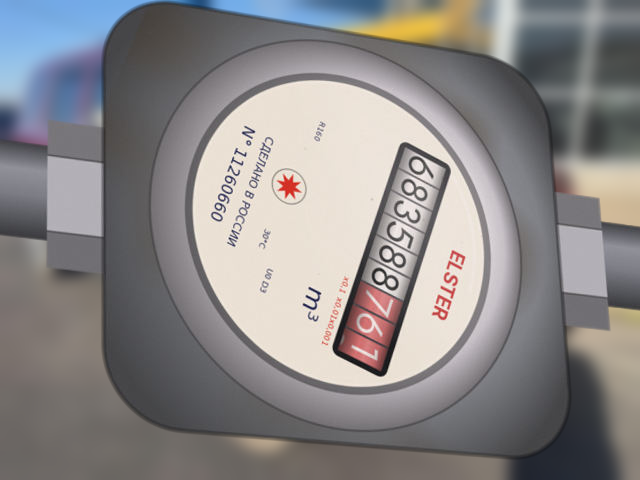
683588.761
